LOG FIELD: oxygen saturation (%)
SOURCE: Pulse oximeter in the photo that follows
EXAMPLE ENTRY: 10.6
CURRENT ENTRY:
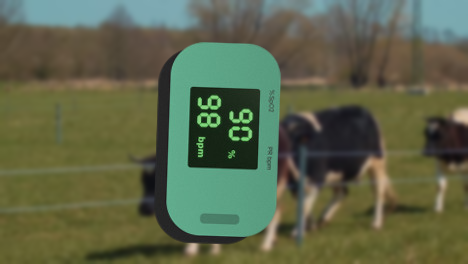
90
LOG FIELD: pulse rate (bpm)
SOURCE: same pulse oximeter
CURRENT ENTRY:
98
